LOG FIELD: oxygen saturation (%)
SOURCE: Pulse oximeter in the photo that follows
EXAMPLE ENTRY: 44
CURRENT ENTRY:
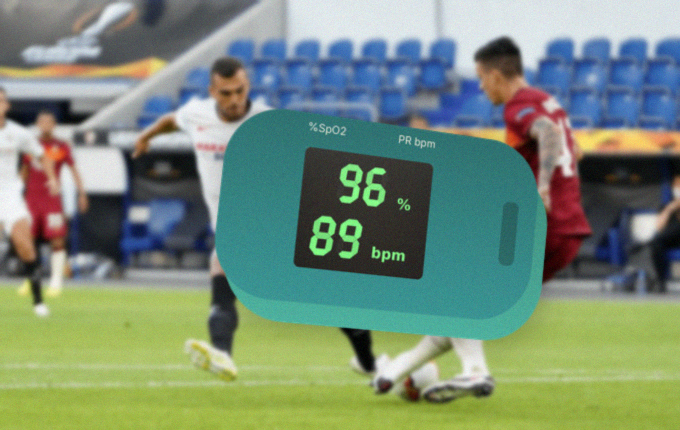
96
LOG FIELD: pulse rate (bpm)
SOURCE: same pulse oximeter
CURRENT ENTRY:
89
